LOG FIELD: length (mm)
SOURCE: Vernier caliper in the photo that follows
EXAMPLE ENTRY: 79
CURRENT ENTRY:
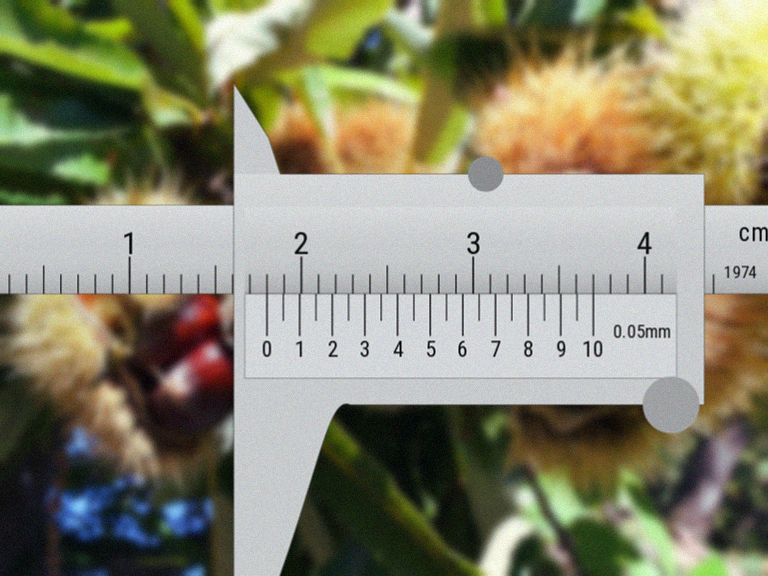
18.0
